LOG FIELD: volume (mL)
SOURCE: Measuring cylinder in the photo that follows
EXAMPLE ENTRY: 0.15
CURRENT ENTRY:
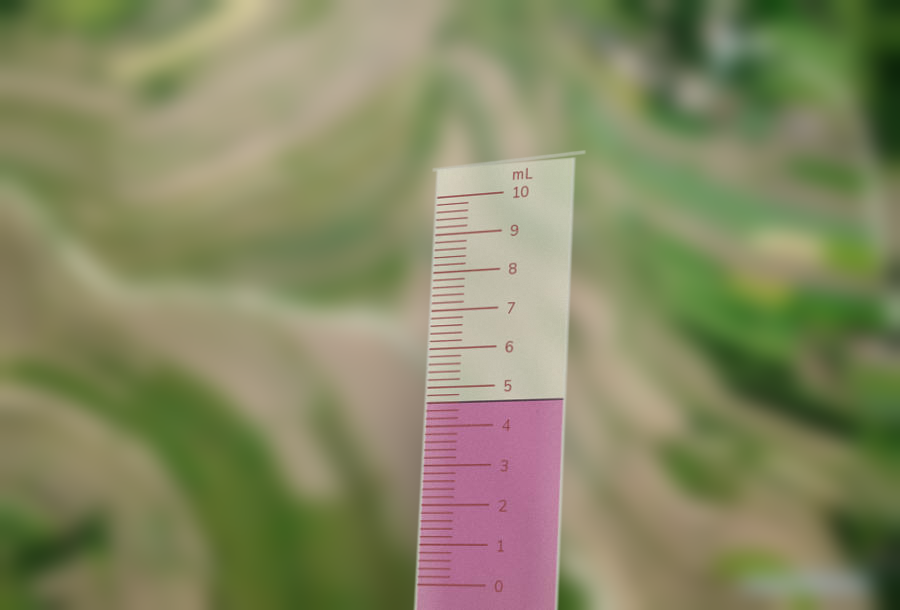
4.6
